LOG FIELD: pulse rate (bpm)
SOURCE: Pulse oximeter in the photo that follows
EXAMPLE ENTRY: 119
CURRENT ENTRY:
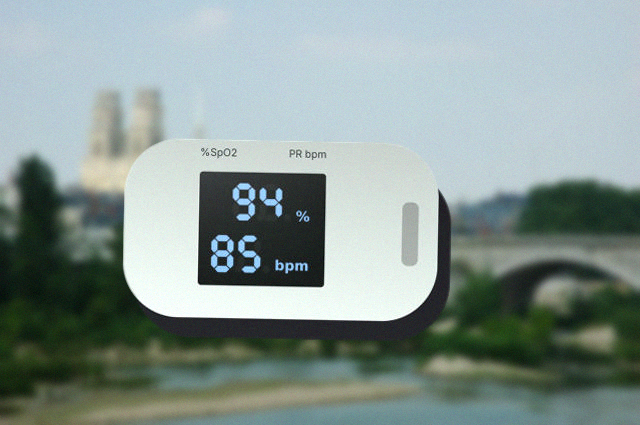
85
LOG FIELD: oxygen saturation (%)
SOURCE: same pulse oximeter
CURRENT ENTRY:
94
